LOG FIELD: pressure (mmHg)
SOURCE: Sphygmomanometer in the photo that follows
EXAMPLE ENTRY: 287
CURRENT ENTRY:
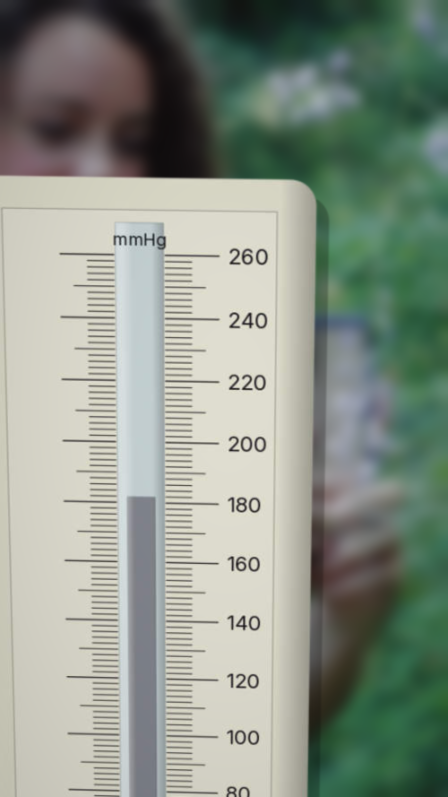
182
